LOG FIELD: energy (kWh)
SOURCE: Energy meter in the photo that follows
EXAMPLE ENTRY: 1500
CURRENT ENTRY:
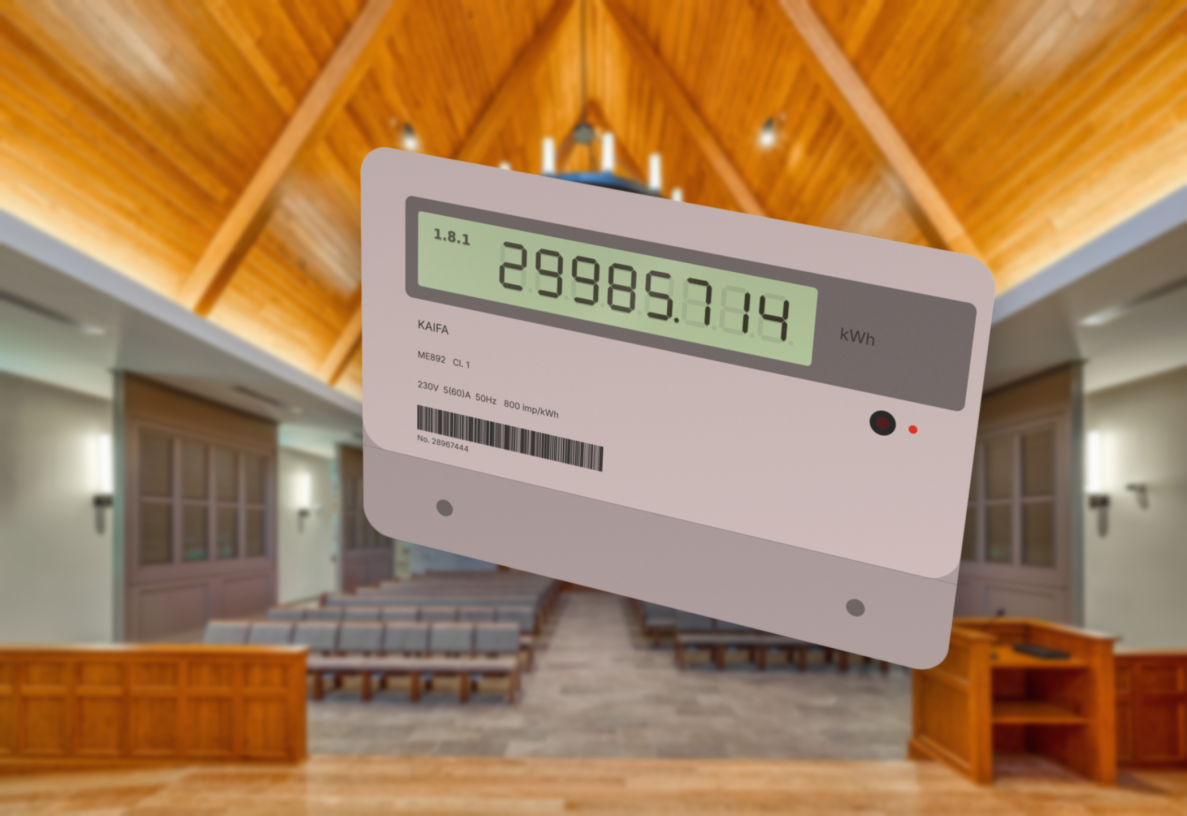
29985.714
